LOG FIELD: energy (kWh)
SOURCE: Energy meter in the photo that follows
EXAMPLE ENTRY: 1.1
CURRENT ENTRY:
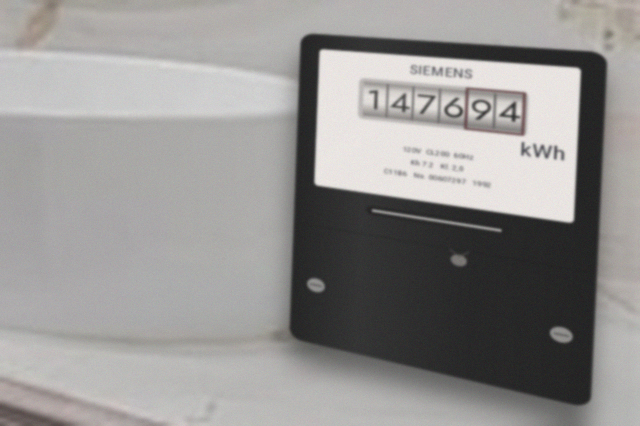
1476.94
